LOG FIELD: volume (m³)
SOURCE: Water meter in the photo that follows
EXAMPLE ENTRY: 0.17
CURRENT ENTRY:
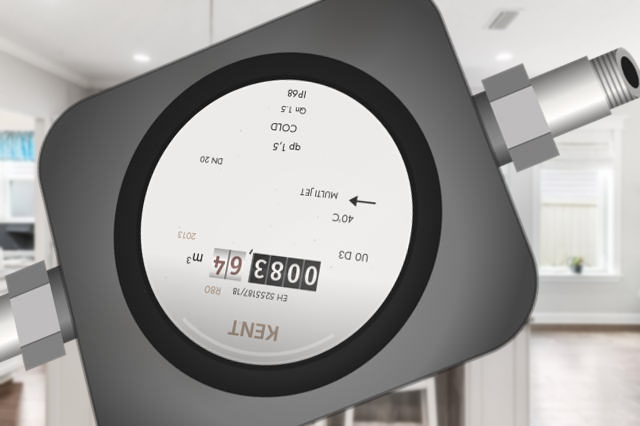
83.64
